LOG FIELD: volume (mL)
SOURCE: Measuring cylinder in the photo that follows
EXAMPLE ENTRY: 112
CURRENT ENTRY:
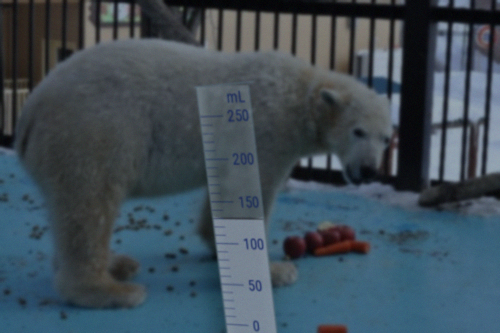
130
